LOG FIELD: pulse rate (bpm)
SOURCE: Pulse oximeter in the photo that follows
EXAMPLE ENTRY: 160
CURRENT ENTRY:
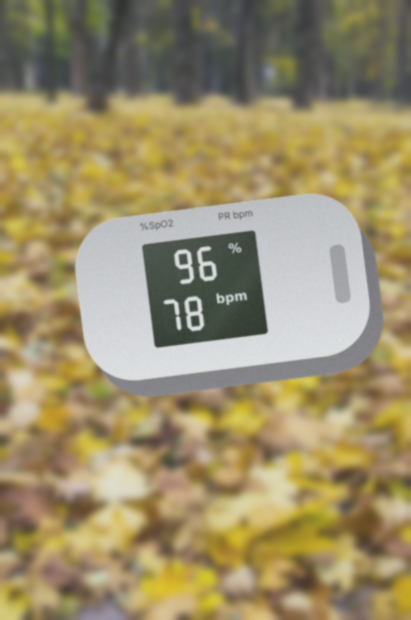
78
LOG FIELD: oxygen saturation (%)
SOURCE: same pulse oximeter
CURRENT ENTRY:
96
